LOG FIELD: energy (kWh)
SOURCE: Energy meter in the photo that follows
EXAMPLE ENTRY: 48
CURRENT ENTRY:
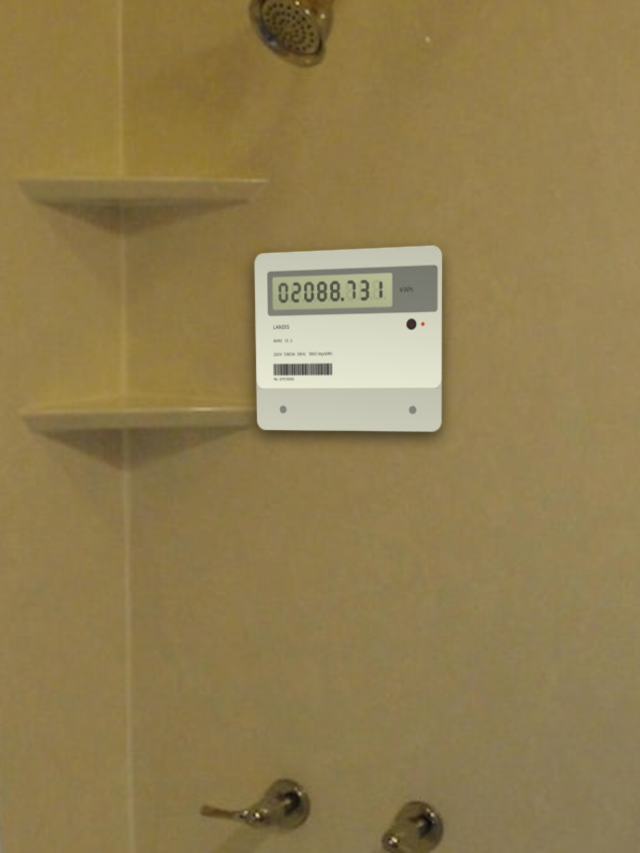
2088.731
